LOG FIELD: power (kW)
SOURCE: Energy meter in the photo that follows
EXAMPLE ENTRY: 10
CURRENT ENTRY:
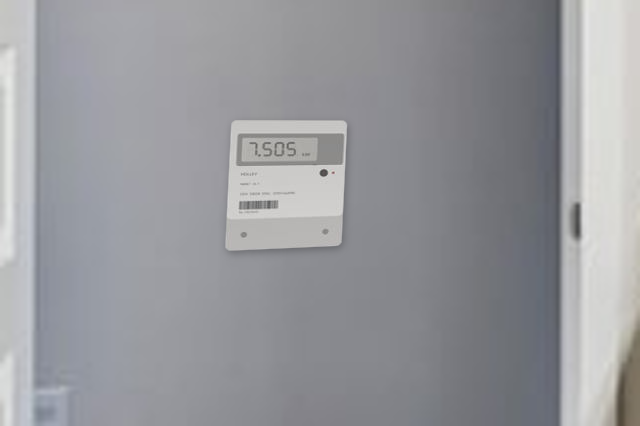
7.505
